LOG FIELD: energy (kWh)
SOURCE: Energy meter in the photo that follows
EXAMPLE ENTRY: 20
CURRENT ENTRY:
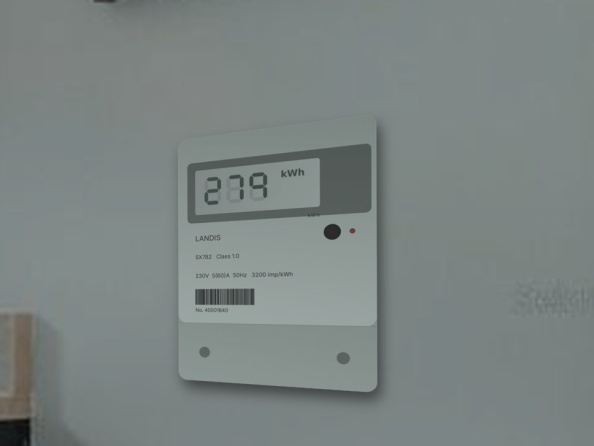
279
